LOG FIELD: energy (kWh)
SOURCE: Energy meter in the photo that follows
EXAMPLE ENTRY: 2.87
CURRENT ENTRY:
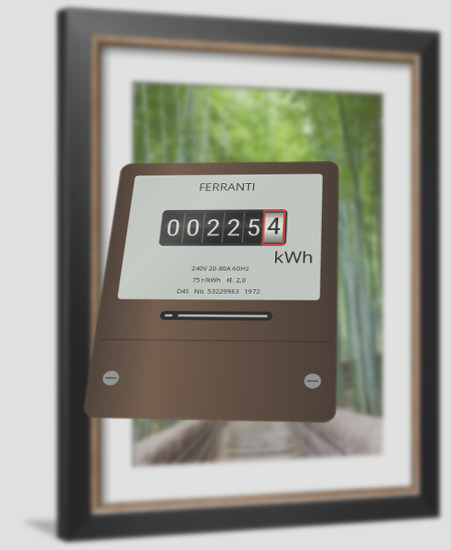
225.4
